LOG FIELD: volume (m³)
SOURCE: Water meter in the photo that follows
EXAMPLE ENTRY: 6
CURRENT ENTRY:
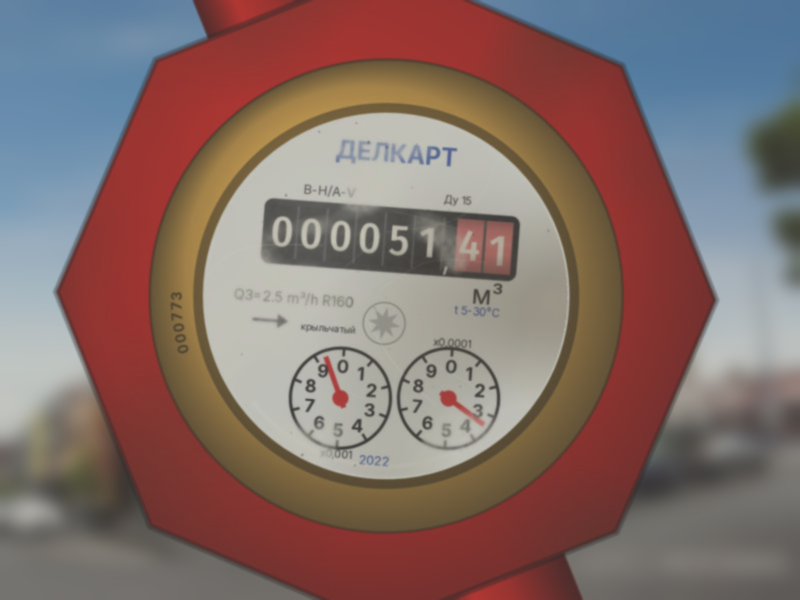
51.4093
